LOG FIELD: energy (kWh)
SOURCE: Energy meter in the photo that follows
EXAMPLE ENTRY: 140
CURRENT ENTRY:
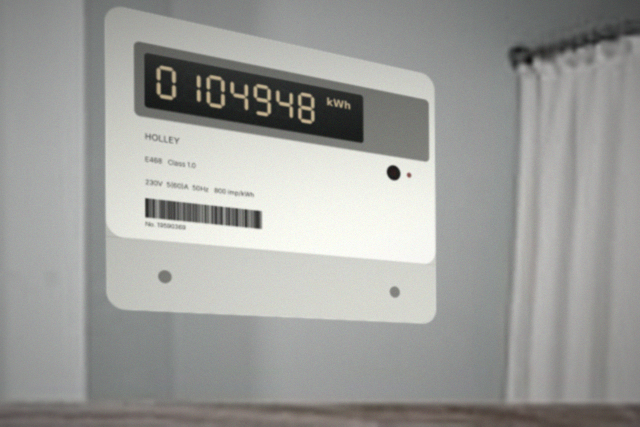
104948
